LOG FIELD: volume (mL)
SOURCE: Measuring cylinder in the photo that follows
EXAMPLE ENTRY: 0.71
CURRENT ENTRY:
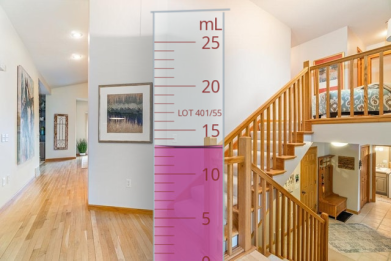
13
